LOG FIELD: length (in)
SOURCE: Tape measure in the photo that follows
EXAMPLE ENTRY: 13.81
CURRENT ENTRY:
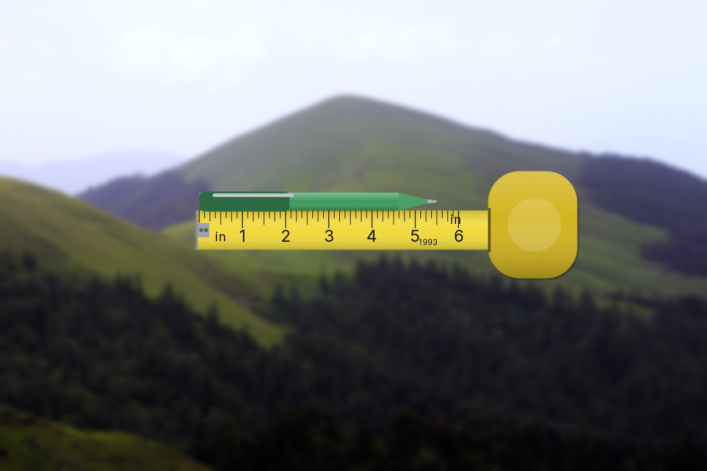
5.5
